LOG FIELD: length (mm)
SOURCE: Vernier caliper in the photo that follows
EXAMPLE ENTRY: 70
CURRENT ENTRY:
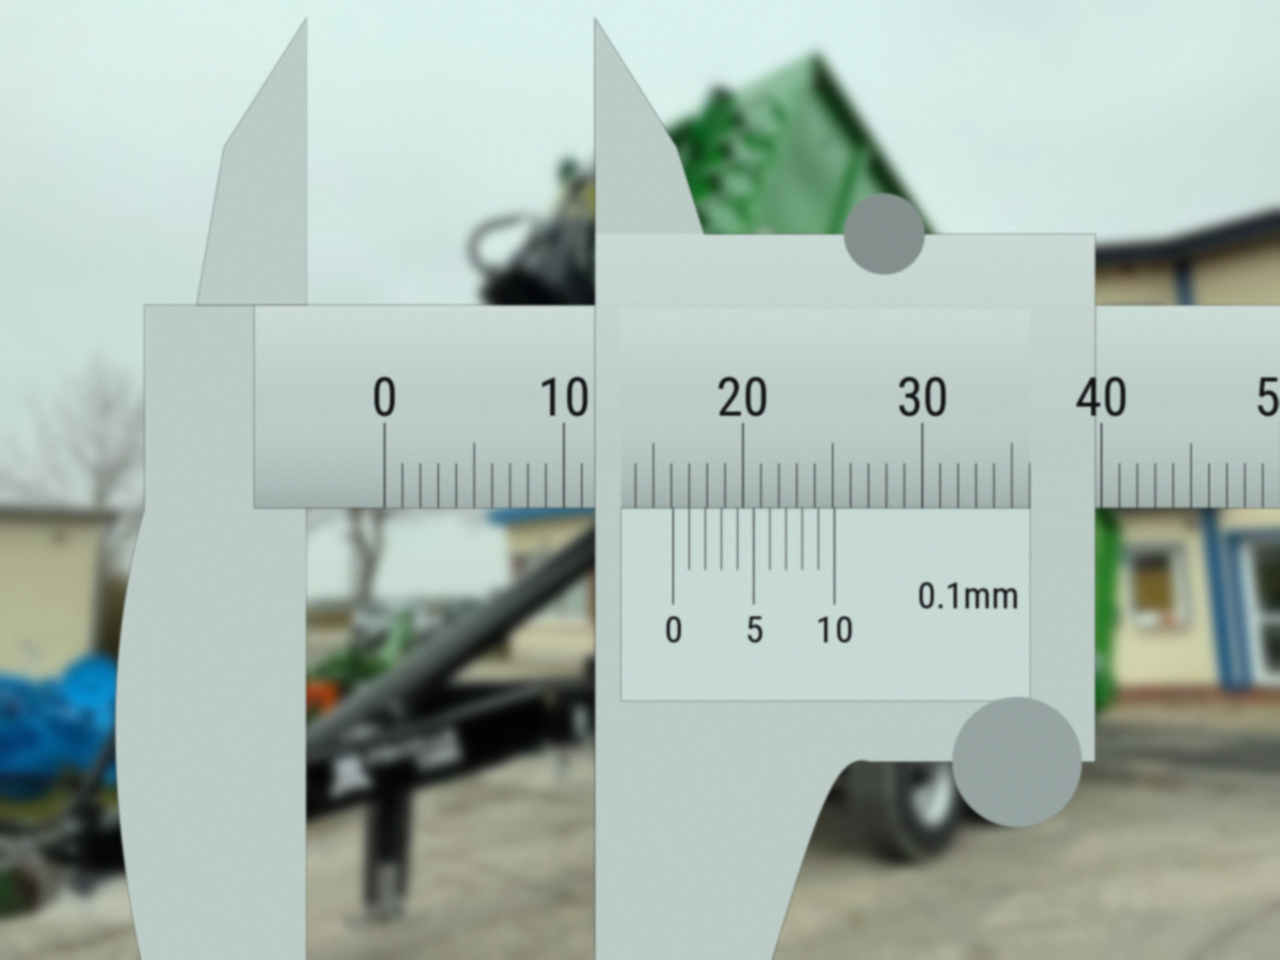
16.1
